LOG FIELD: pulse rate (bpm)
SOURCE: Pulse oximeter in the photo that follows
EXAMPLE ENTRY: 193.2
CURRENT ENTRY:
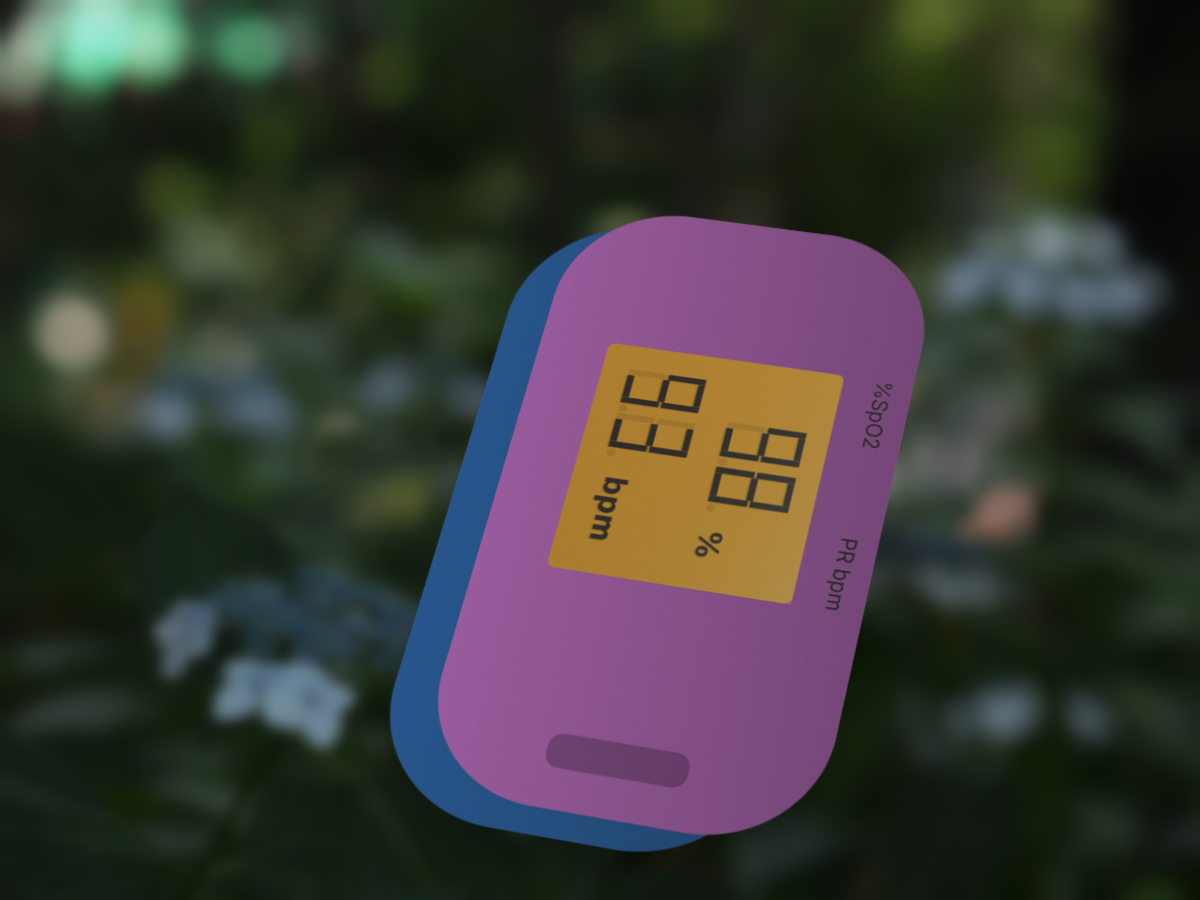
93
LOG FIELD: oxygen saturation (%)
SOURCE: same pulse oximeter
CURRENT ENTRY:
98
